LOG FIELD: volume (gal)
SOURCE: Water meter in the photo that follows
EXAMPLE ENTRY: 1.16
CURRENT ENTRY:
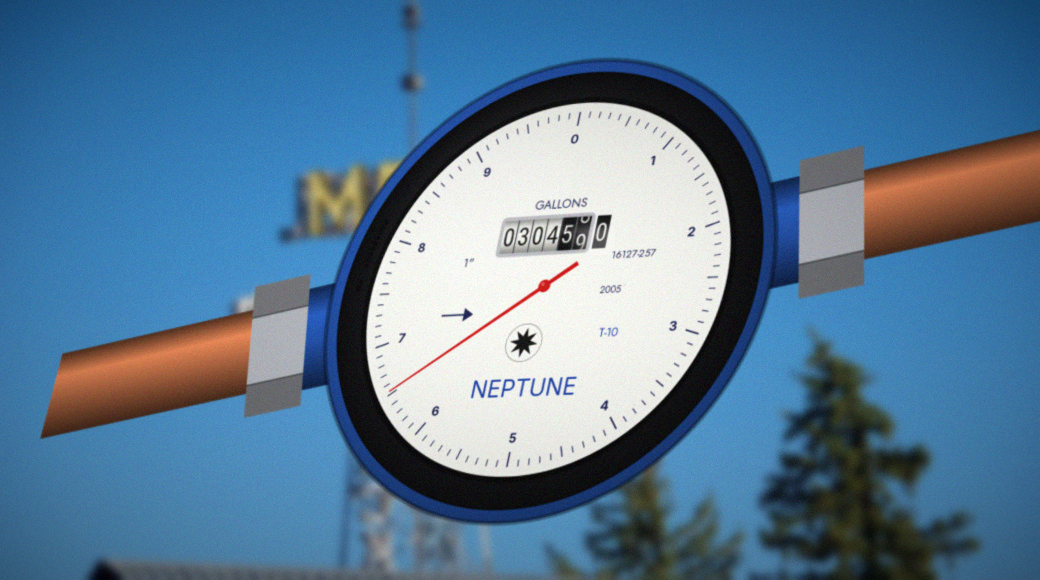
304586.5
